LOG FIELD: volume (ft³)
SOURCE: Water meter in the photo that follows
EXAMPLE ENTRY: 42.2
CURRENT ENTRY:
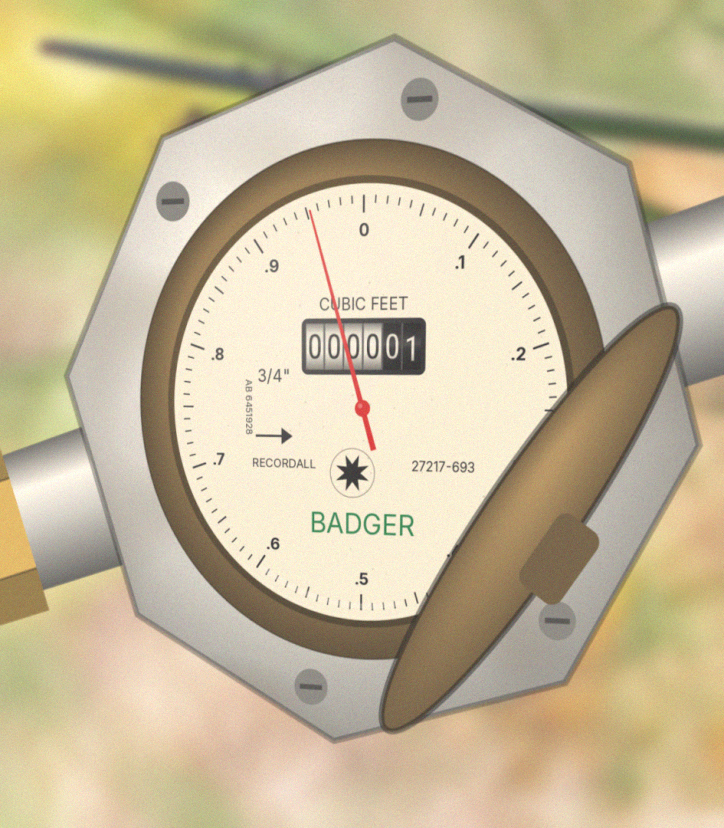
0.95
